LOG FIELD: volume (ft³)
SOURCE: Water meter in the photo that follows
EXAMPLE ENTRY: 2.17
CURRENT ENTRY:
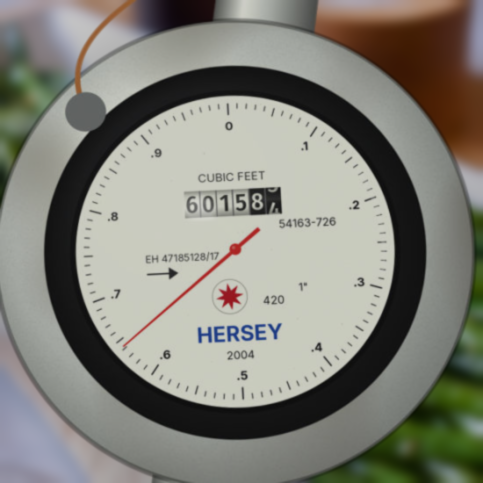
601583.64
